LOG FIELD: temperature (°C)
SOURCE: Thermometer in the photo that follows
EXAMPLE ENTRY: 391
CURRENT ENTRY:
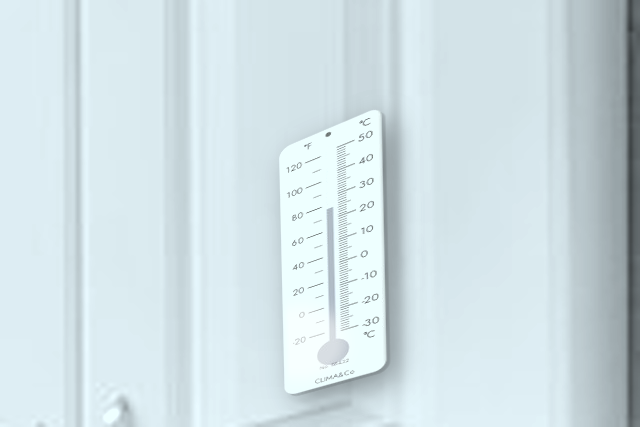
25
